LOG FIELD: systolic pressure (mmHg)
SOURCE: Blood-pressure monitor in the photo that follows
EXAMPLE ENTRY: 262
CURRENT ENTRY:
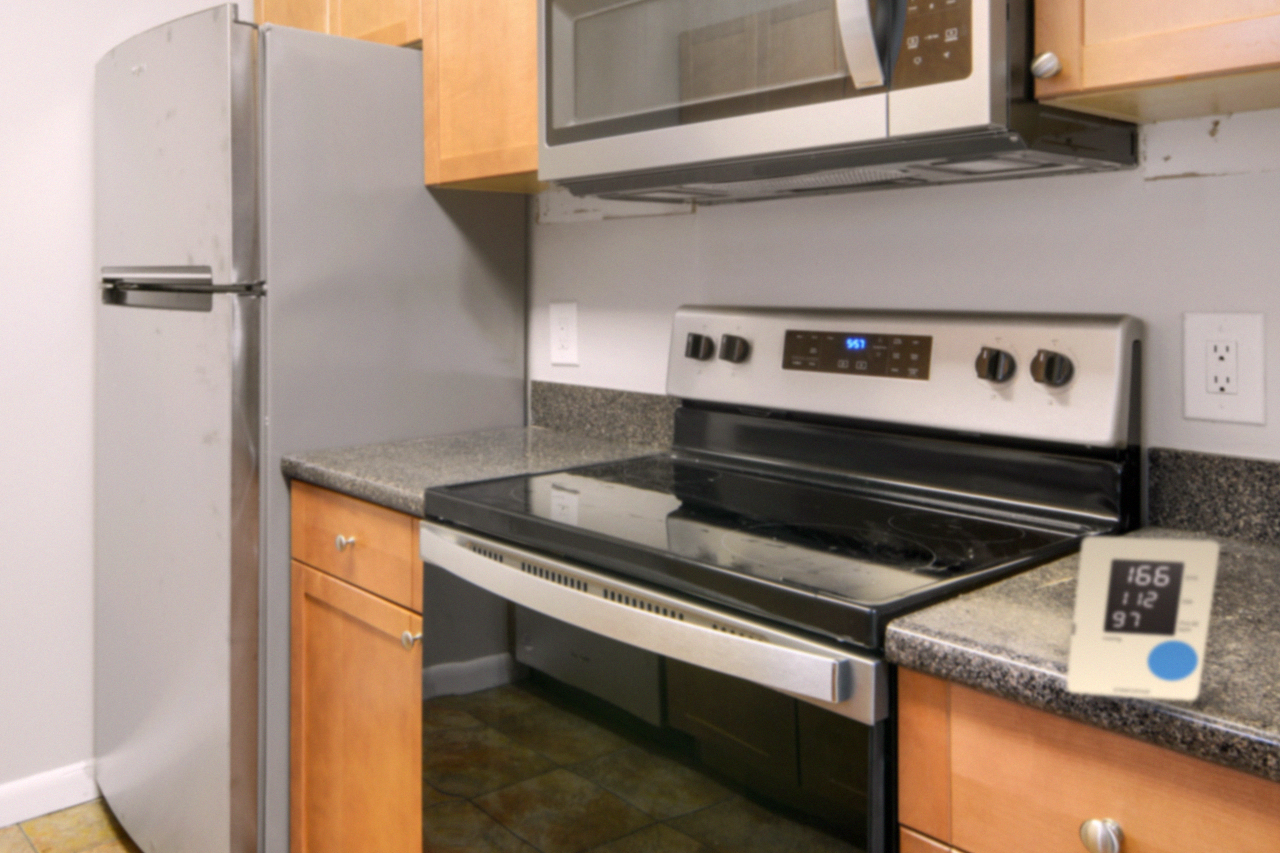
166
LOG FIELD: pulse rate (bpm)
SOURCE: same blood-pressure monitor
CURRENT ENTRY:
97
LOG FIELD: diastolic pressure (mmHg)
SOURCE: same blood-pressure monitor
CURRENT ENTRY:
112
